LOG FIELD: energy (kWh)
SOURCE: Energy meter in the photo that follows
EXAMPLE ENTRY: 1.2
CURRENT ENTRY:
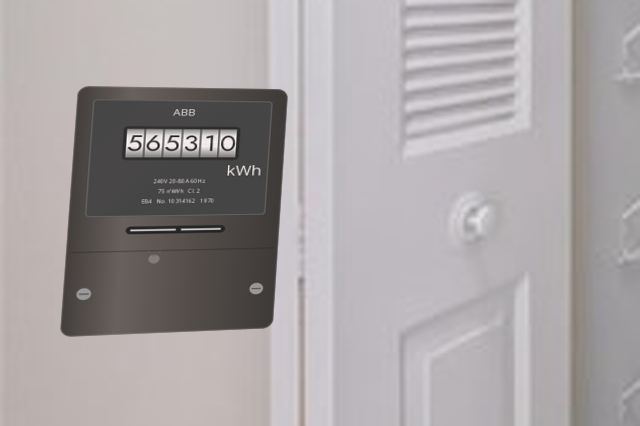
565310
